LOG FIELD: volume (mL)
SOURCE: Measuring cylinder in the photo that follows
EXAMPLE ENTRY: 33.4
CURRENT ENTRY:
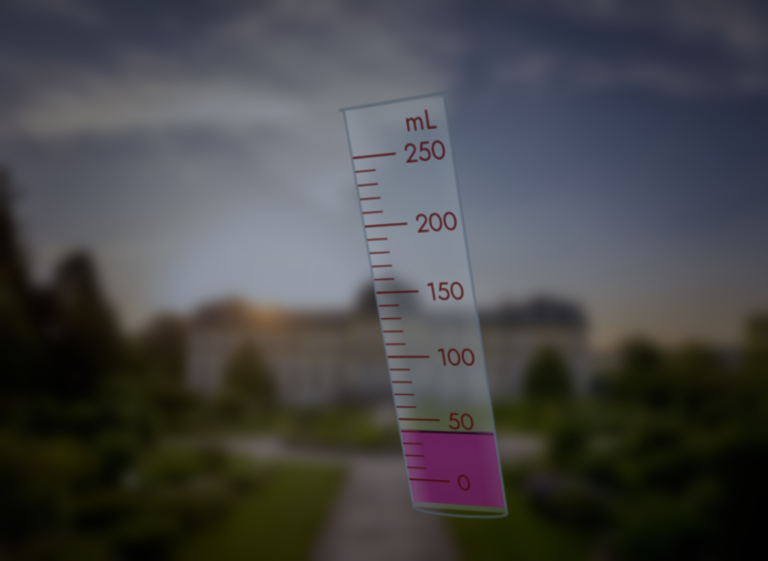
40
